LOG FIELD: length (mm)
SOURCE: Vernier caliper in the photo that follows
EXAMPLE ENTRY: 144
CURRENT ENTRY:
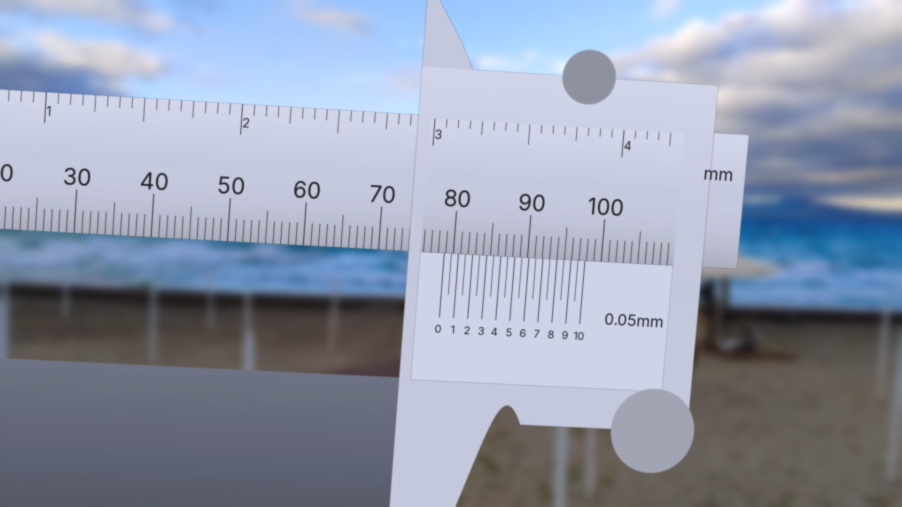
78.8
